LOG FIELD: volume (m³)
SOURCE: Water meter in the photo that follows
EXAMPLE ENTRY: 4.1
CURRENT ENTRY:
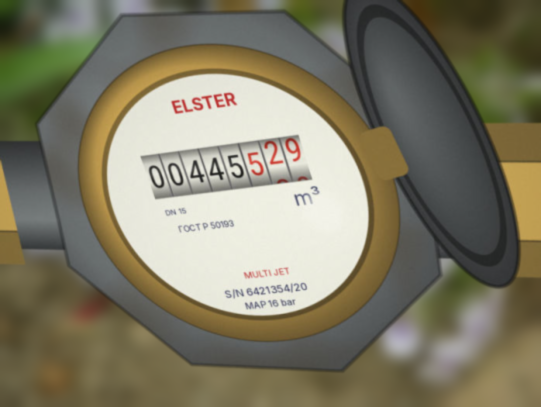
445.529
